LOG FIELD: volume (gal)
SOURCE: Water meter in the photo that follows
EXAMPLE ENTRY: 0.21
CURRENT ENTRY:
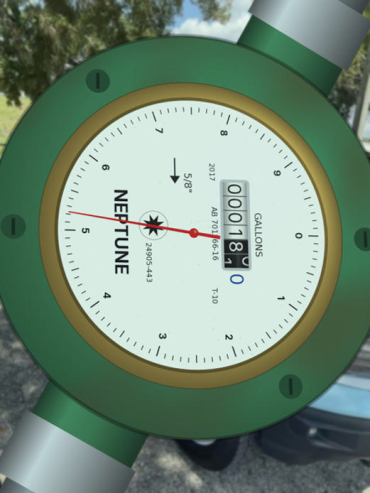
1805.2
